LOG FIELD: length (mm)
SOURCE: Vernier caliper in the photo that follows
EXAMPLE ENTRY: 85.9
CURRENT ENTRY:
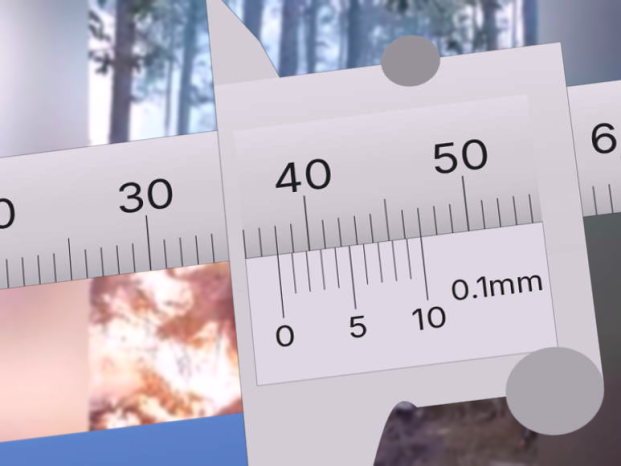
38.0
